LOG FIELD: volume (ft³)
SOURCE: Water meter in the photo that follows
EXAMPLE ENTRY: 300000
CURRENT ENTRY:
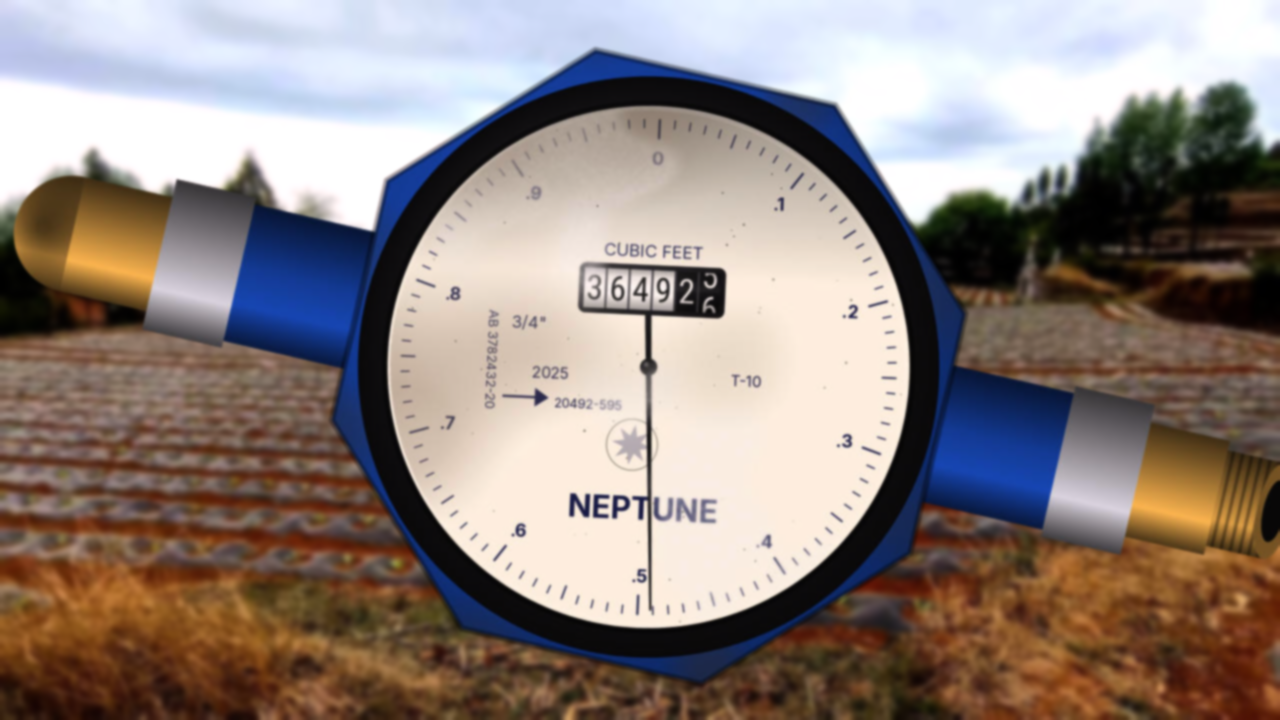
364925.49
